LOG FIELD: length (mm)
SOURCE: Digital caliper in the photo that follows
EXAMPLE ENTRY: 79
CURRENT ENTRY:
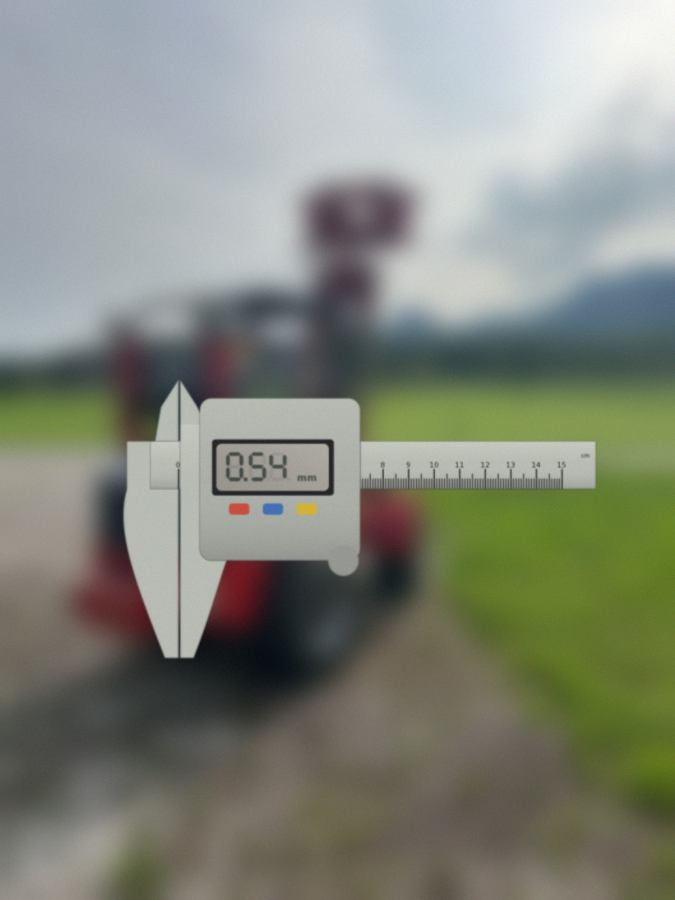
0.54
